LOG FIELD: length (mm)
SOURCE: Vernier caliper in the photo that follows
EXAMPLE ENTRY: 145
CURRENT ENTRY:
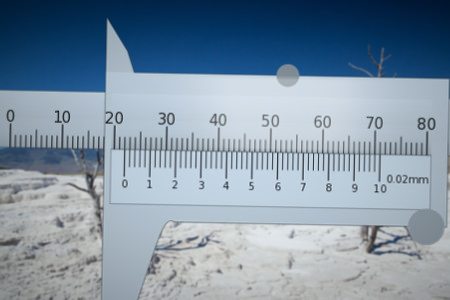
22.0
